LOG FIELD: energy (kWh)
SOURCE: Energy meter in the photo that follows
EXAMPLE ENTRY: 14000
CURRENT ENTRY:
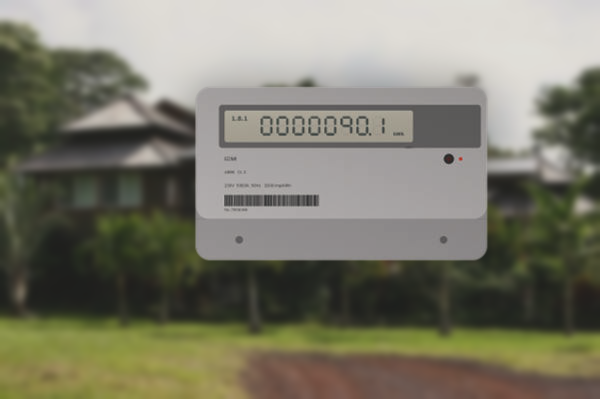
90.1
